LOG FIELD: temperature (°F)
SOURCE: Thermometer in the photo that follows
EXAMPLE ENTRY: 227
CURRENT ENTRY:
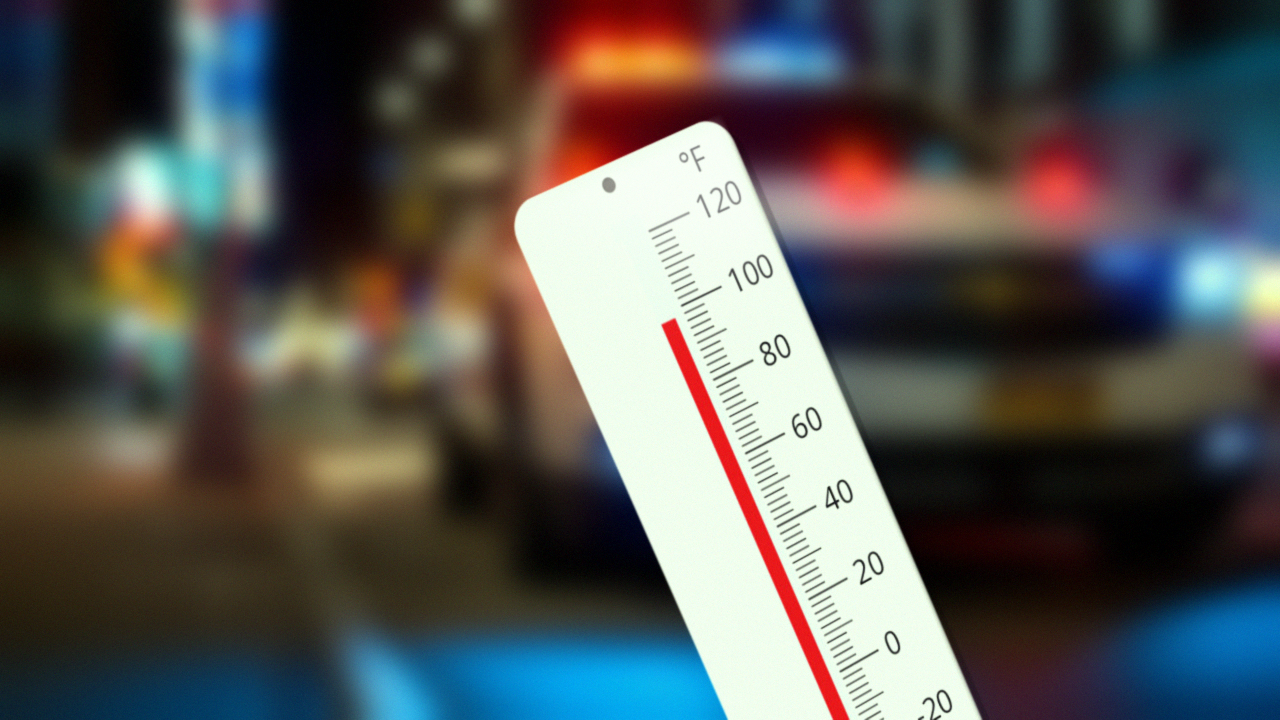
98
